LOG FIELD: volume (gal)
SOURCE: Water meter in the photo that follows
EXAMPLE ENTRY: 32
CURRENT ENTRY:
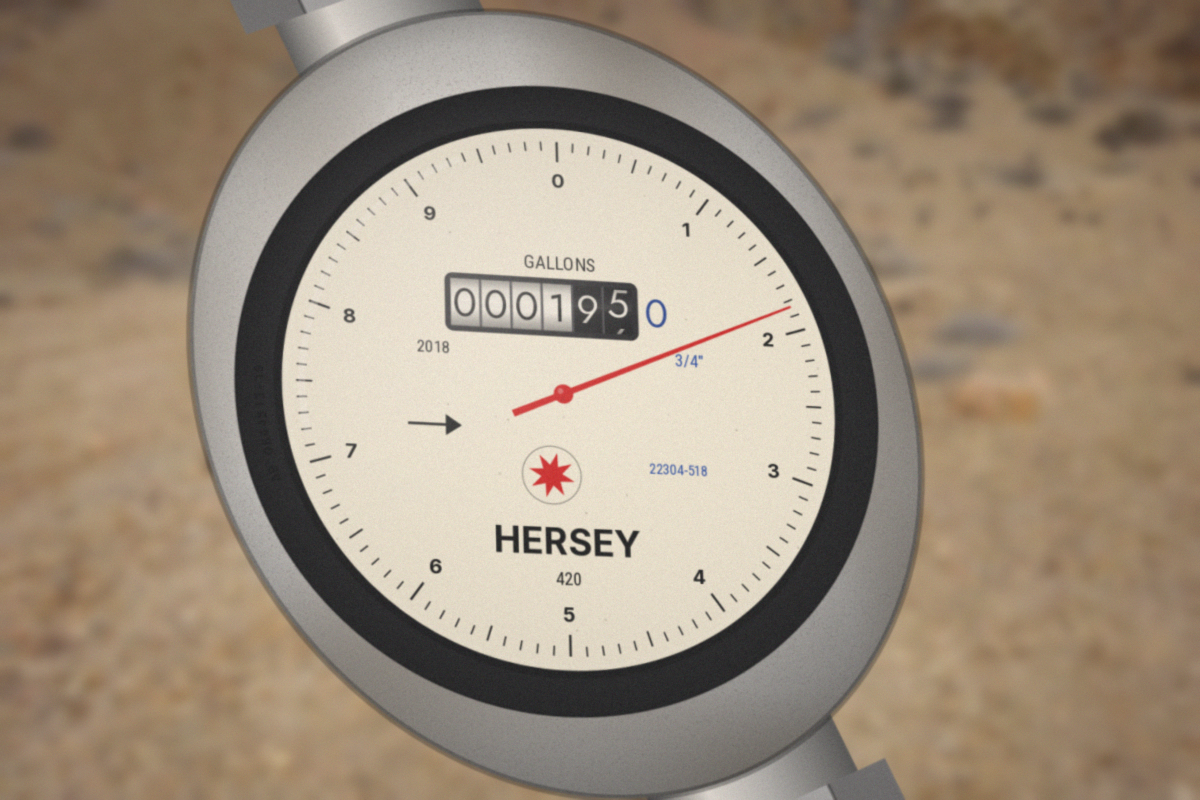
1951.8
